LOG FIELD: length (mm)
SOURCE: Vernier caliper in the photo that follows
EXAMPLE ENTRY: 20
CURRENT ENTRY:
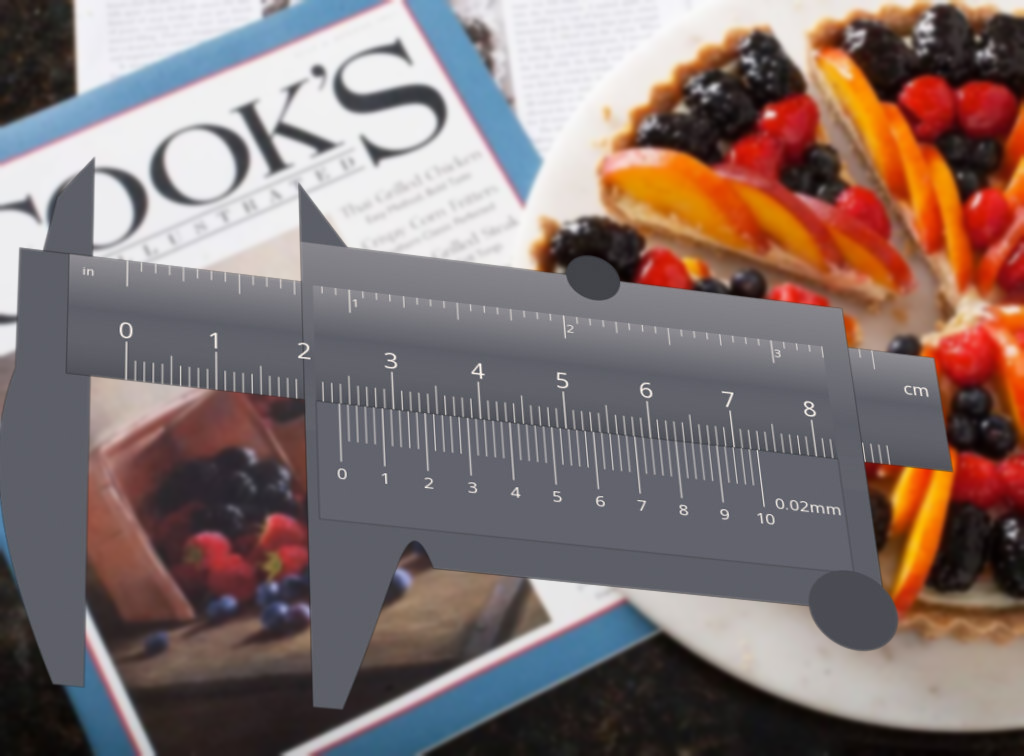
23.8
